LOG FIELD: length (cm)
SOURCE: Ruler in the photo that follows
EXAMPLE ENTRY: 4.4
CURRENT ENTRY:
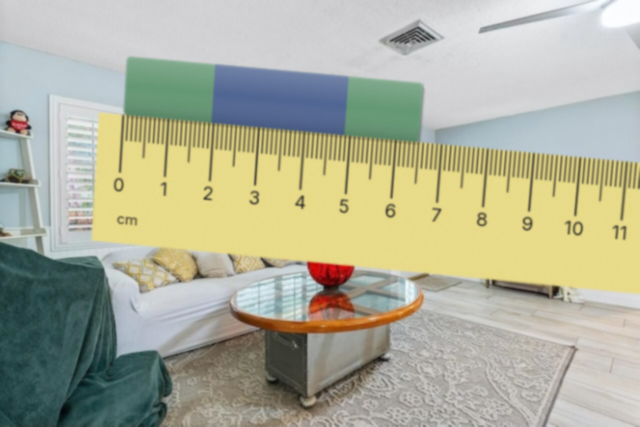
6.5
